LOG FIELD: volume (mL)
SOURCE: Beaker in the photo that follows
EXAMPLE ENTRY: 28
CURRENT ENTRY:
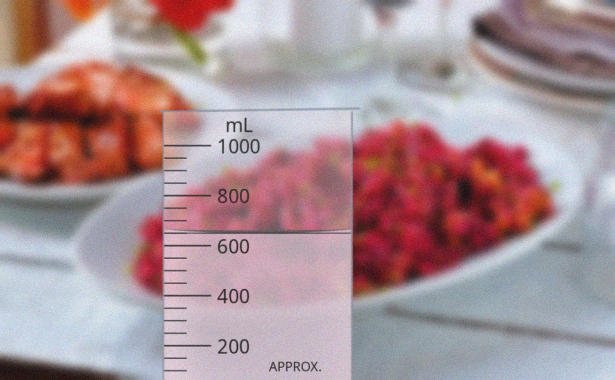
650
